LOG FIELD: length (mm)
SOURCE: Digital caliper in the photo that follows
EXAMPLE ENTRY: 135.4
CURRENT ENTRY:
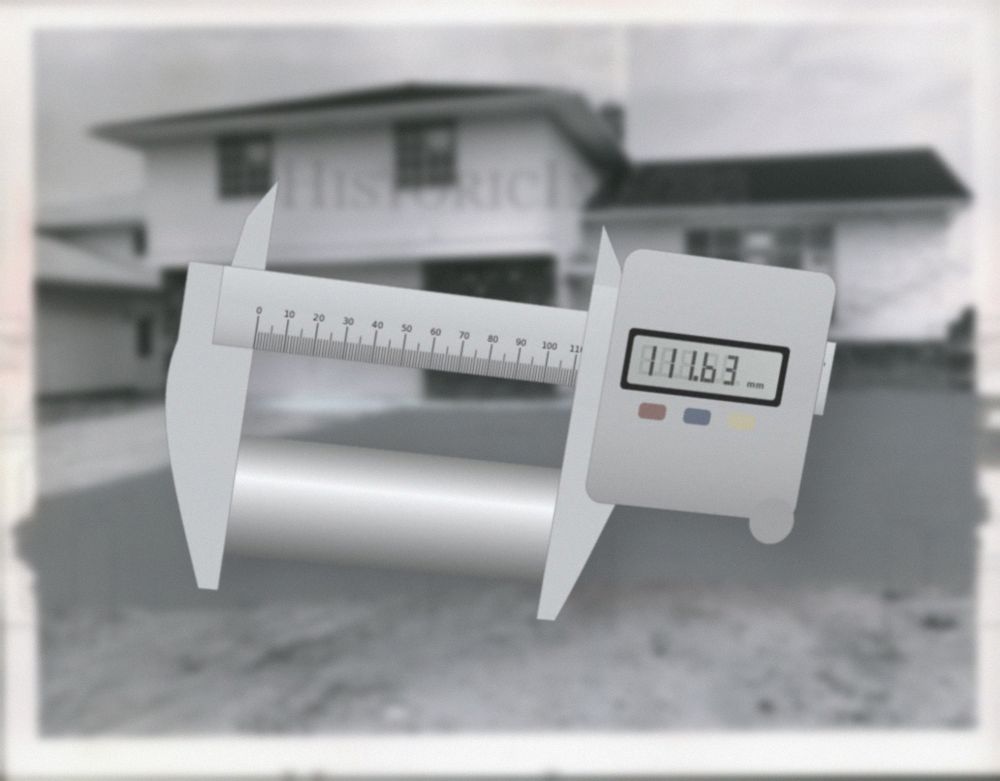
111.63
